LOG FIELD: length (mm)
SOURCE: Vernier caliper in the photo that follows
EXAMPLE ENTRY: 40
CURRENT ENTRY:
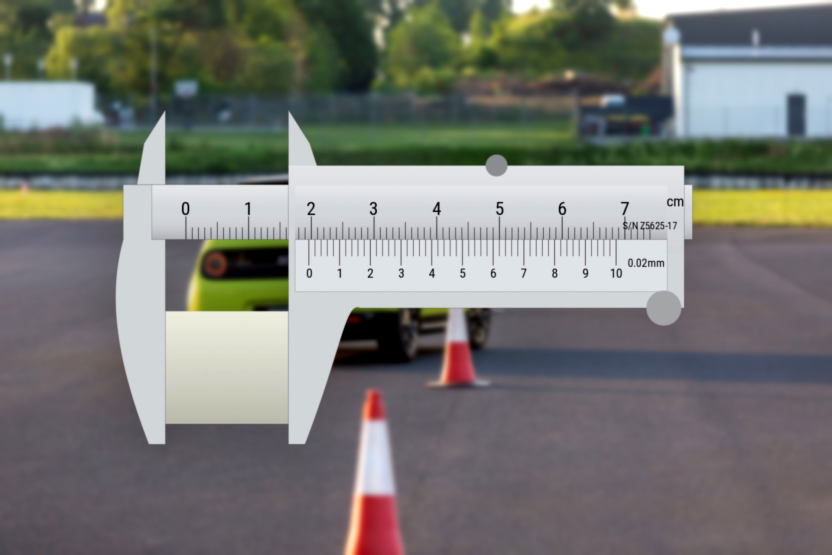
19.6
